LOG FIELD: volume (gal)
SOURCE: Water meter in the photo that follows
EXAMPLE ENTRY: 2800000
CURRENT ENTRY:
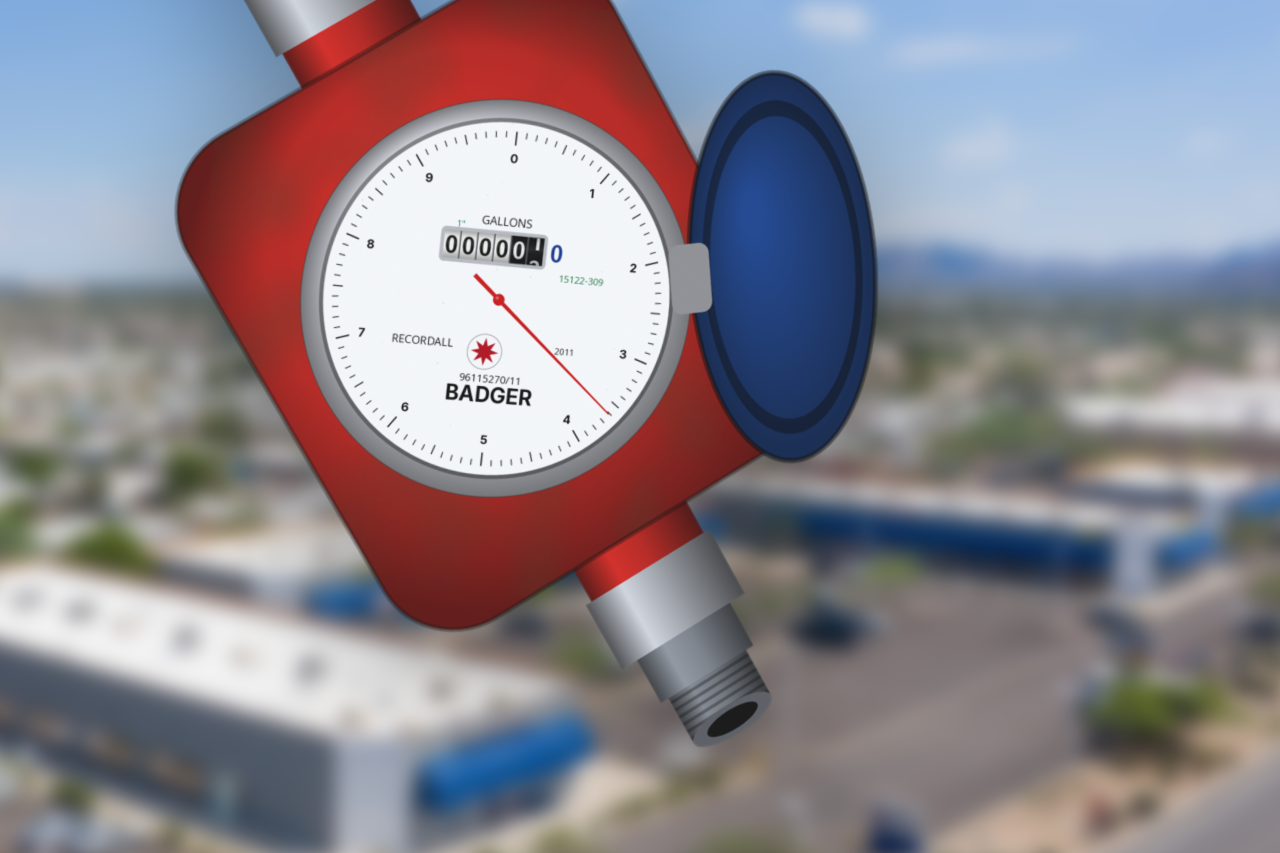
13.6
